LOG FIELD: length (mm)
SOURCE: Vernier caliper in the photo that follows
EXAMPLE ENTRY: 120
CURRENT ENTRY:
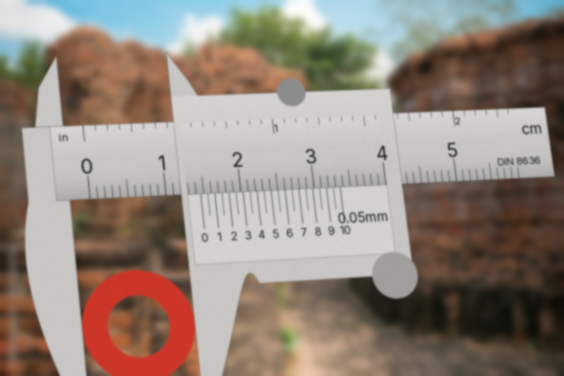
14.6
